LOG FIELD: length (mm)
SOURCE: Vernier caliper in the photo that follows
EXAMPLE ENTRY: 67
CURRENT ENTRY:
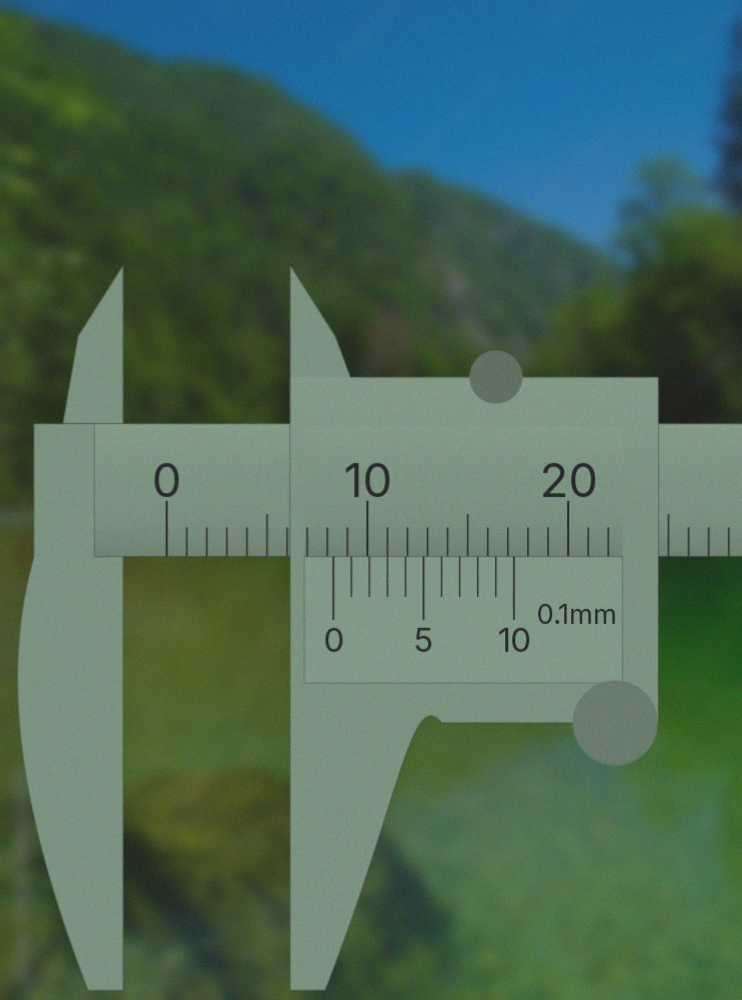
8.3
